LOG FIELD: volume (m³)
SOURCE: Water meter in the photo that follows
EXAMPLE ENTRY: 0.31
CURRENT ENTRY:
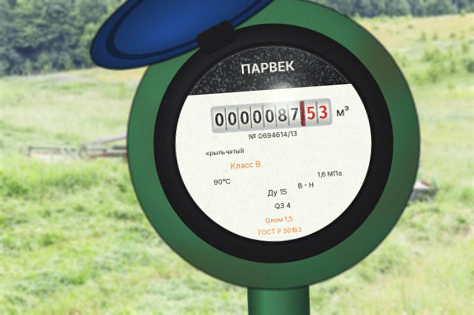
87.53
